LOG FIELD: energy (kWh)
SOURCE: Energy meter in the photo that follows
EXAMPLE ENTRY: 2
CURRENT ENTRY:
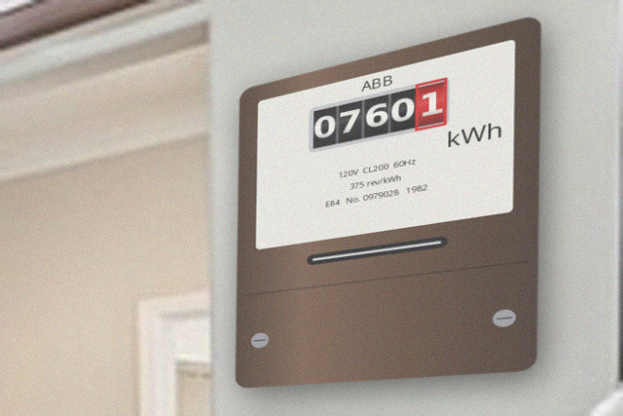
760.1
